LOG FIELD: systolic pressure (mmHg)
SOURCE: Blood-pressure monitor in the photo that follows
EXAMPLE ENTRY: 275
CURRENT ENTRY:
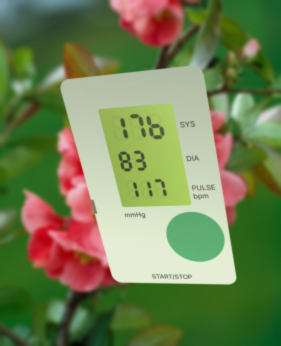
176
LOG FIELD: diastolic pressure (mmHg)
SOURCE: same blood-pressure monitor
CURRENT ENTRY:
83
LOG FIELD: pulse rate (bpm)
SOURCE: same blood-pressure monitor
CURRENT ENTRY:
117
